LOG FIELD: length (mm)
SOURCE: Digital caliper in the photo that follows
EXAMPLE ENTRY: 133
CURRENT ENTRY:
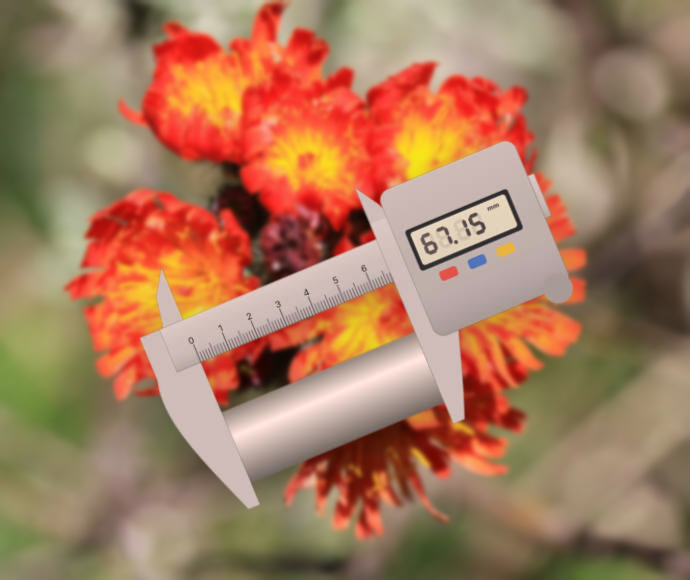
67.15
